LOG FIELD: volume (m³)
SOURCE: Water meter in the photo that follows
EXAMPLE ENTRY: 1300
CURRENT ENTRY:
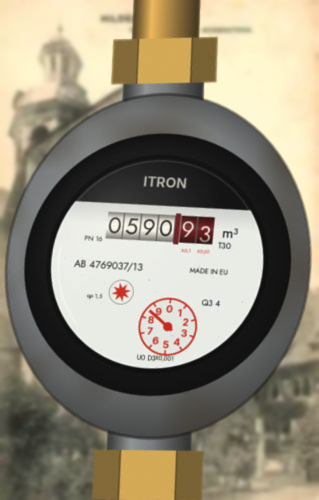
590.928
